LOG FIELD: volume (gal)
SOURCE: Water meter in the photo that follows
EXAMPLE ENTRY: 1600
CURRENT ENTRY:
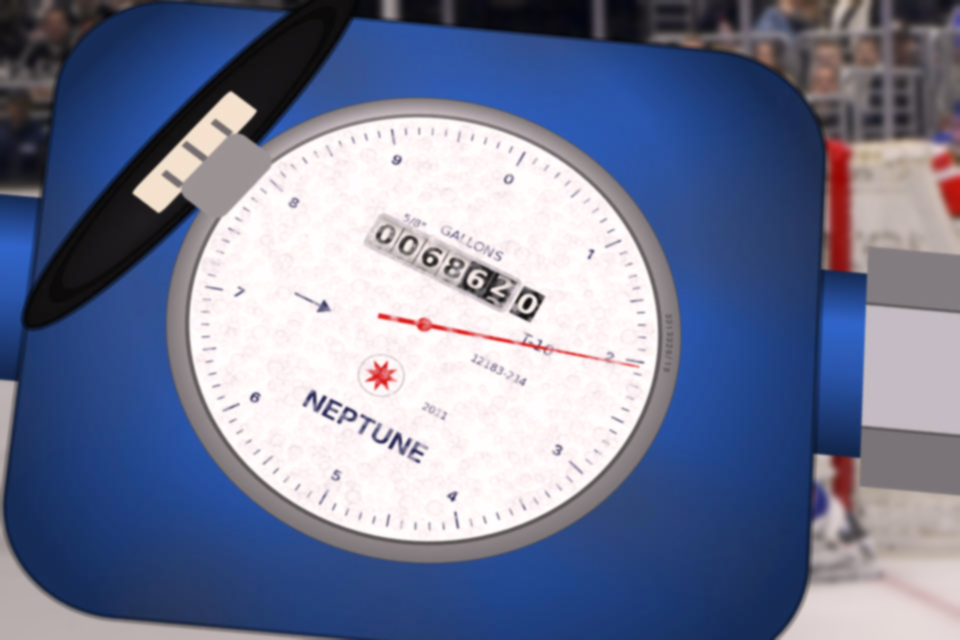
68622.0
